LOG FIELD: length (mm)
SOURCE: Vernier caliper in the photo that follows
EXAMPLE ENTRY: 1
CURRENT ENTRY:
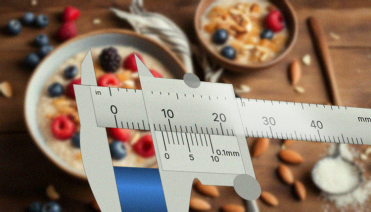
8.2
